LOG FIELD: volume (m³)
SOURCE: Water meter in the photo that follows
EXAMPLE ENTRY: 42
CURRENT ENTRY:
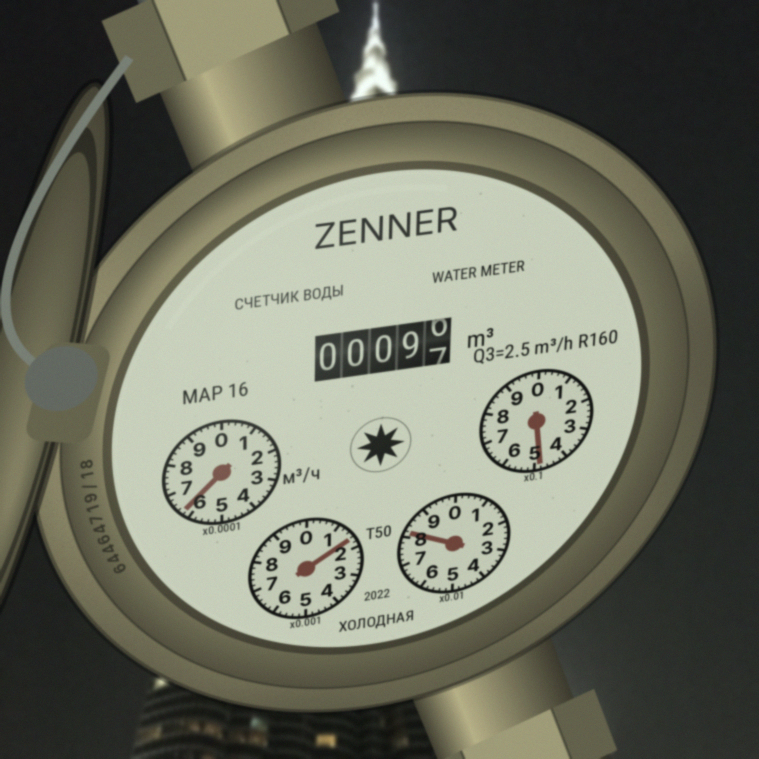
96.4816
